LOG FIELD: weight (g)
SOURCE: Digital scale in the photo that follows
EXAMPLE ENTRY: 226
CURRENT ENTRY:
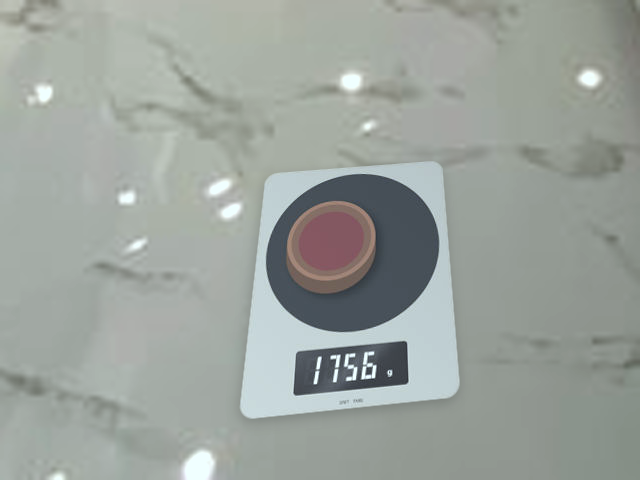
1756
